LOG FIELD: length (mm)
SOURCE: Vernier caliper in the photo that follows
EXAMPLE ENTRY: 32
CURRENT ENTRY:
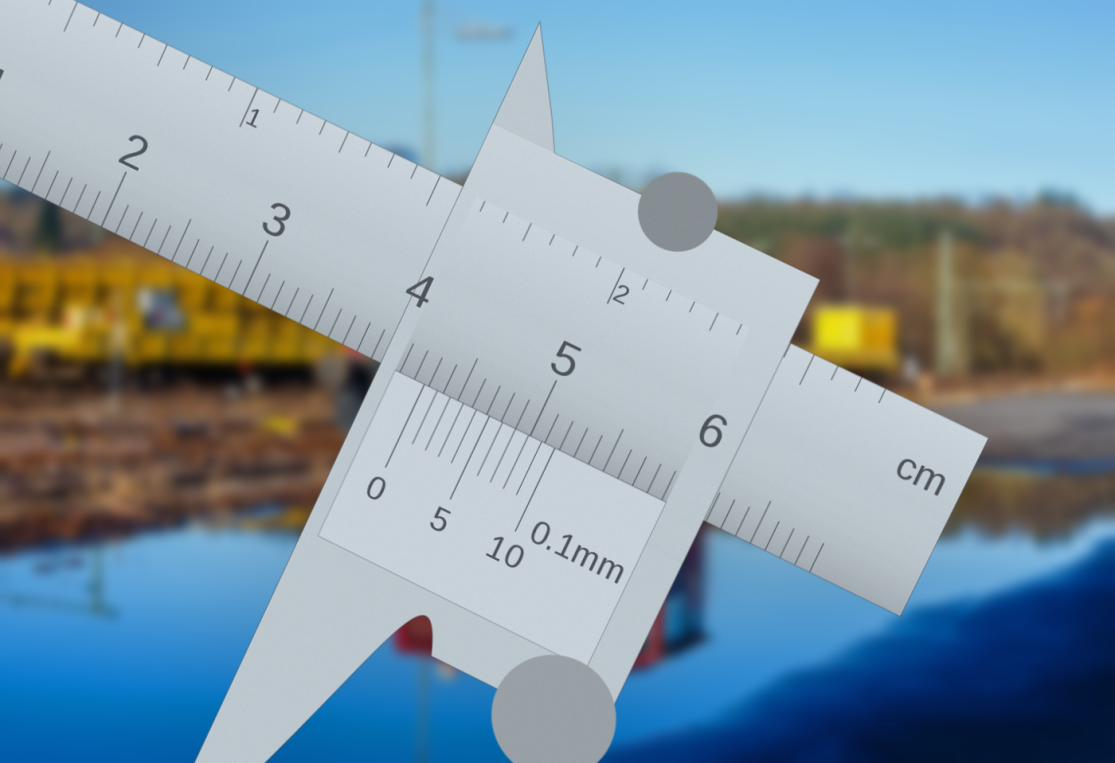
42.7
